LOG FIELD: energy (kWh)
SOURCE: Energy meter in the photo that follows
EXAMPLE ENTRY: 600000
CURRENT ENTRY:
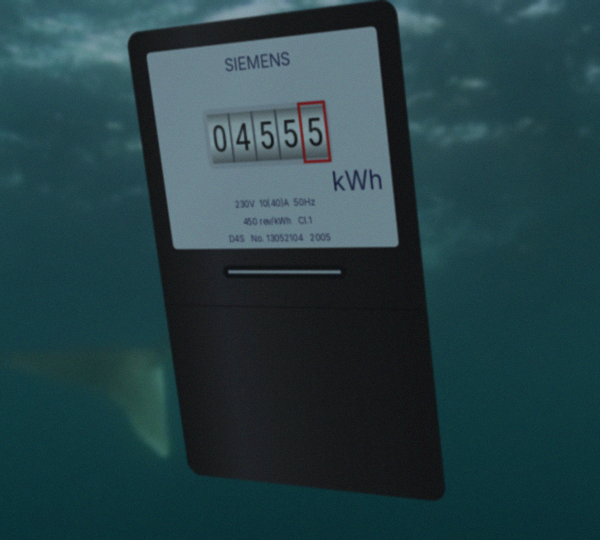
455.5
